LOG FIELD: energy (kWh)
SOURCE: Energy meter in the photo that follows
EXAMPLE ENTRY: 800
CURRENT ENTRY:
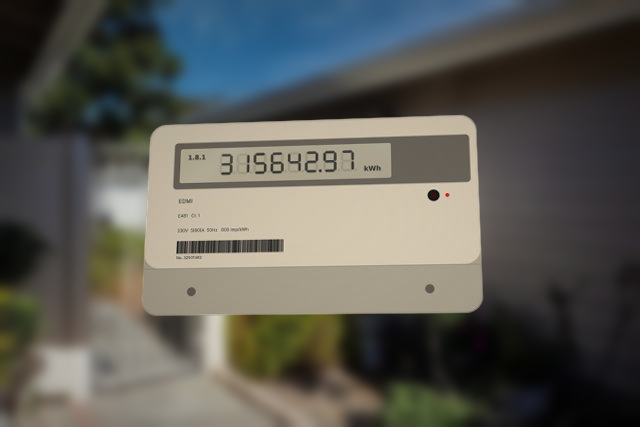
315642.97
